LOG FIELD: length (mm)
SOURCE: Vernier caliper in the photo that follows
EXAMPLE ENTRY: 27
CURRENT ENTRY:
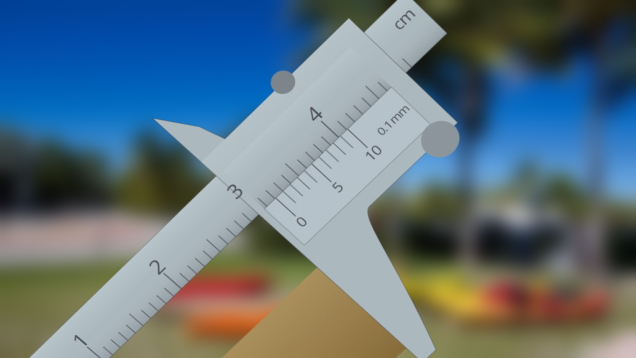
32.1
